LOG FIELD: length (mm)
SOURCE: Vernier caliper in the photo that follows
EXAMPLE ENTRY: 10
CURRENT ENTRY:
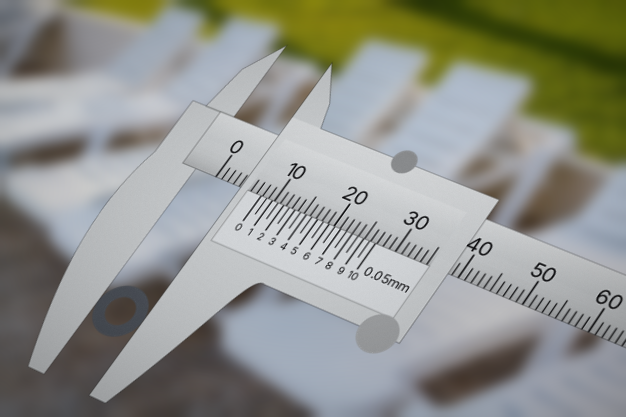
7.8
